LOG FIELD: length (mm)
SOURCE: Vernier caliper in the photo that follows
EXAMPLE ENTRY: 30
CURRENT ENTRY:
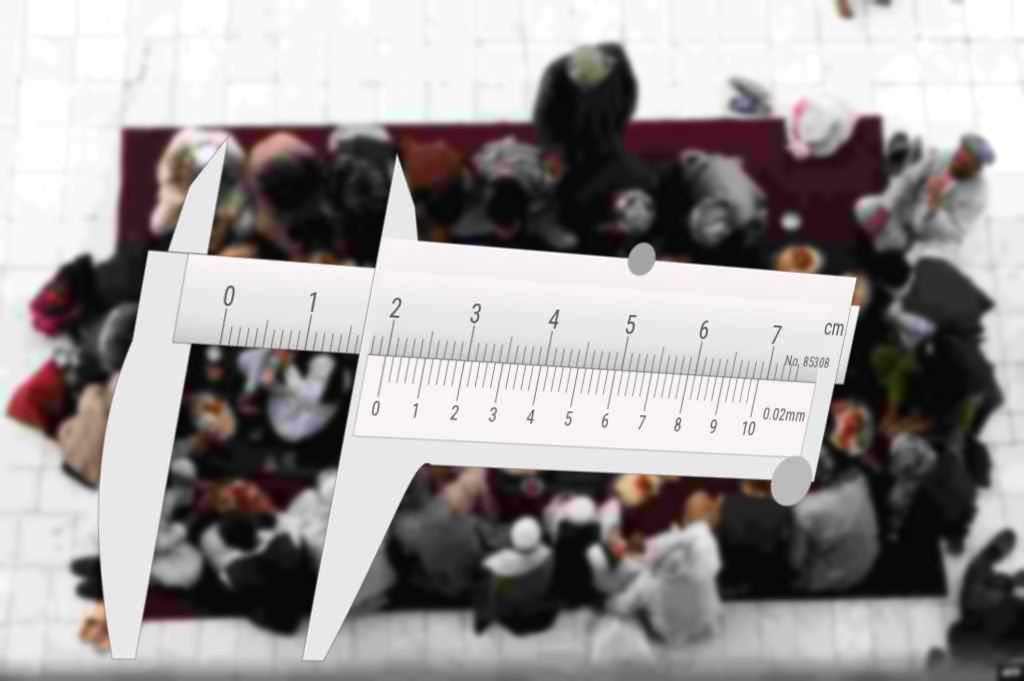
19.8
